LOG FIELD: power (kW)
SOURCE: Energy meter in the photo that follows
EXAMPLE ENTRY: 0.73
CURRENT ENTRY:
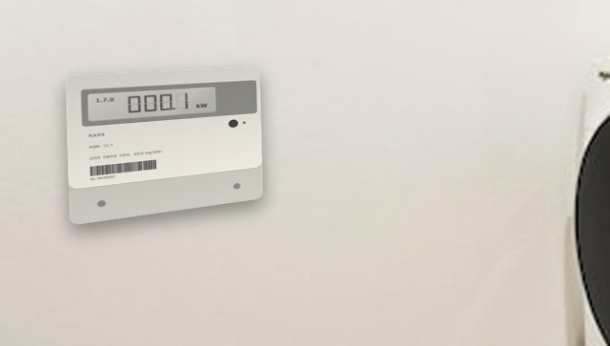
0.1
